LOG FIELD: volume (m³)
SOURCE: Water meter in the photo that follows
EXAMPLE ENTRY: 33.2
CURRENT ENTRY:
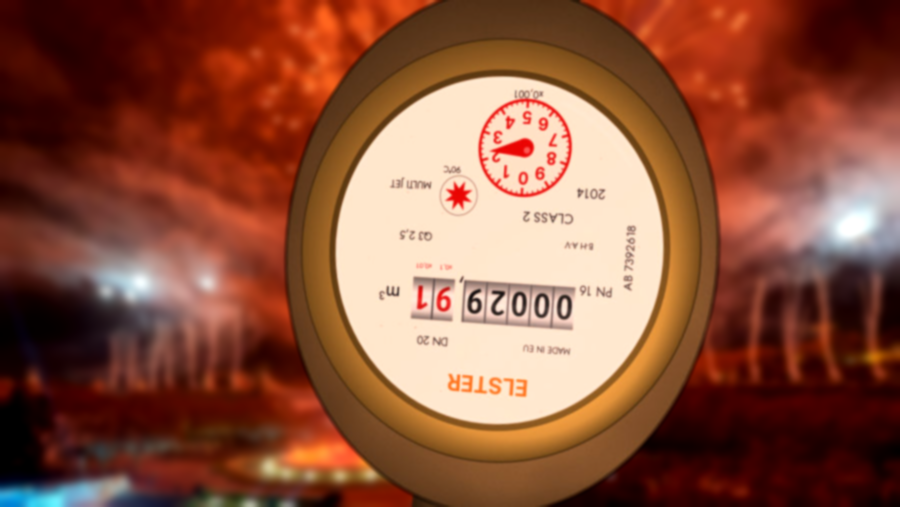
29.912
